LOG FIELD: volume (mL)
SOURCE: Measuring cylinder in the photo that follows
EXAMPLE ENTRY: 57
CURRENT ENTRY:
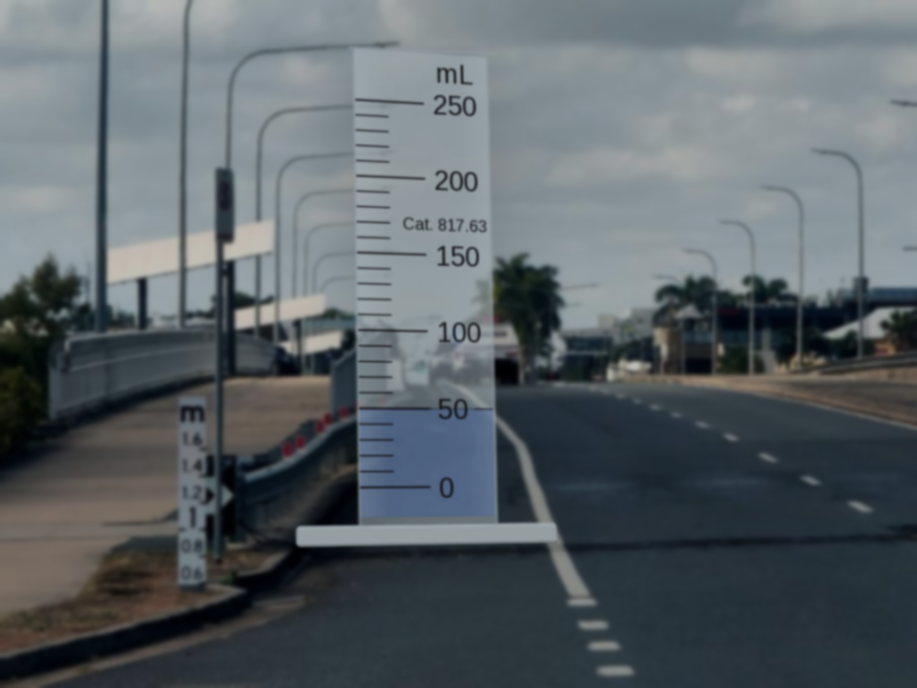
50
